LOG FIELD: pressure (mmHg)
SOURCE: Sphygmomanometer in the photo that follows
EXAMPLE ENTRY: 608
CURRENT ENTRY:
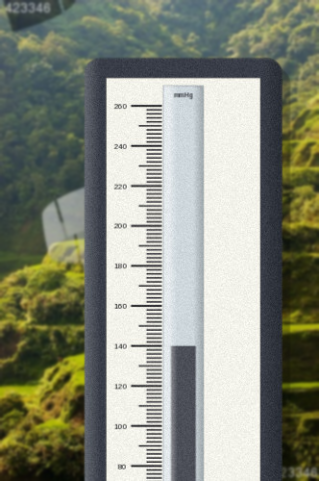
140
